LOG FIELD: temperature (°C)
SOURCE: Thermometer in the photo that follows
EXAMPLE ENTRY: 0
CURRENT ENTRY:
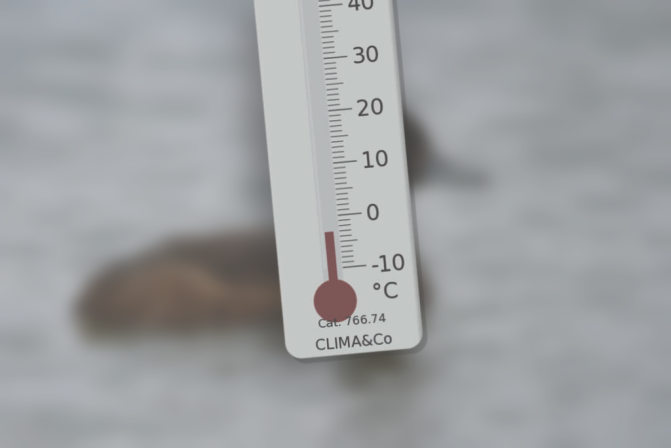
-3
